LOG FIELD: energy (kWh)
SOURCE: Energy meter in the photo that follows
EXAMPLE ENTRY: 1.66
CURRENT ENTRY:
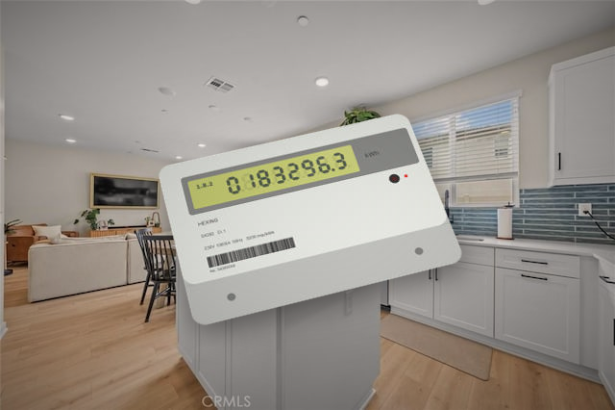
183296.3
